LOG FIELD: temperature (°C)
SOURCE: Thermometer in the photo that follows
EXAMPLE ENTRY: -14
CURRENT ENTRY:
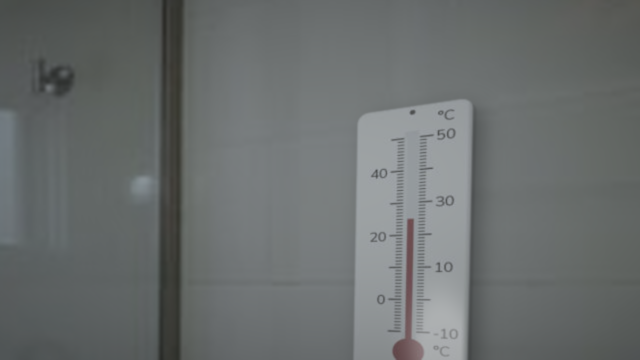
25
